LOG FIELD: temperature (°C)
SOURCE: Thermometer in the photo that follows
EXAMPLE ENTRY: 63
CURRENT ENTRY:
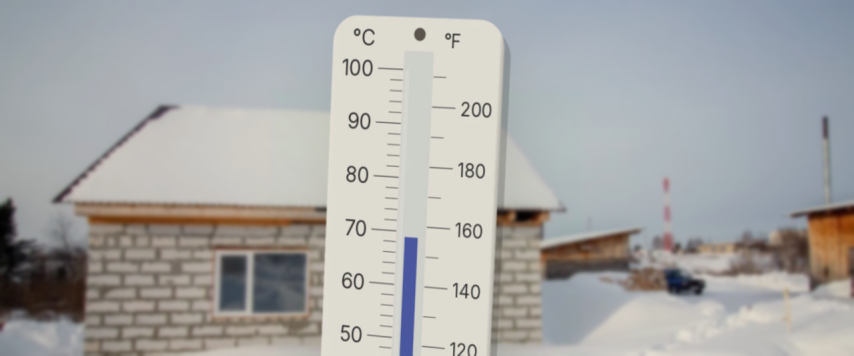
69
